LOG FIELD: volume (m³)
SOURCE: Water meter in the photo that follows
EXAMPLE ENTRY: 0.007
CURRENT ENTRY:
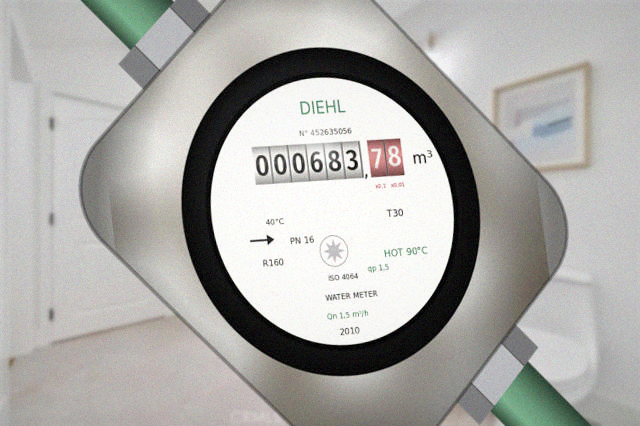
683.78
